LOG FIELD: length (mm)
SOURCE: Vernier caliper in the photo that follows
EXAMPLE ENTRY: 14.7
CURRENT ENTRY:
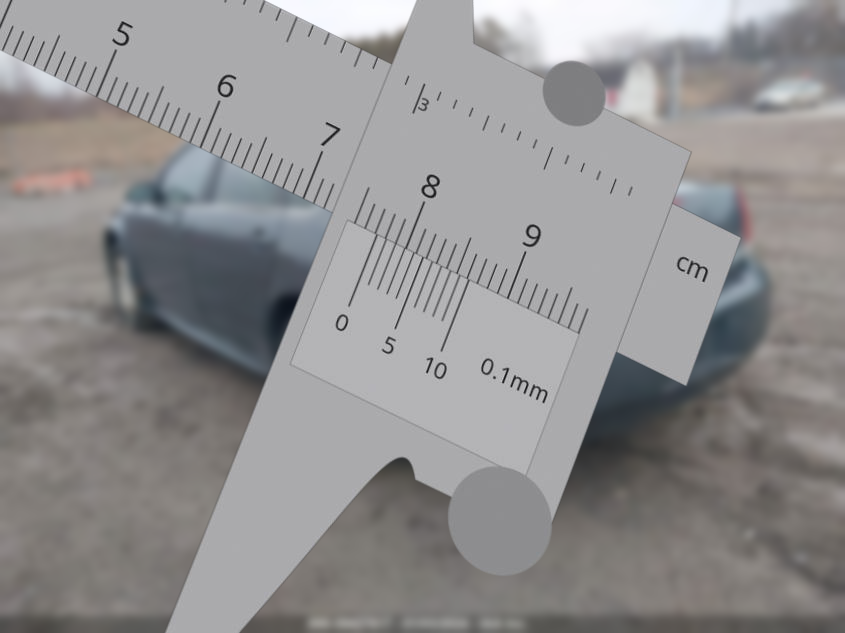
77.2
